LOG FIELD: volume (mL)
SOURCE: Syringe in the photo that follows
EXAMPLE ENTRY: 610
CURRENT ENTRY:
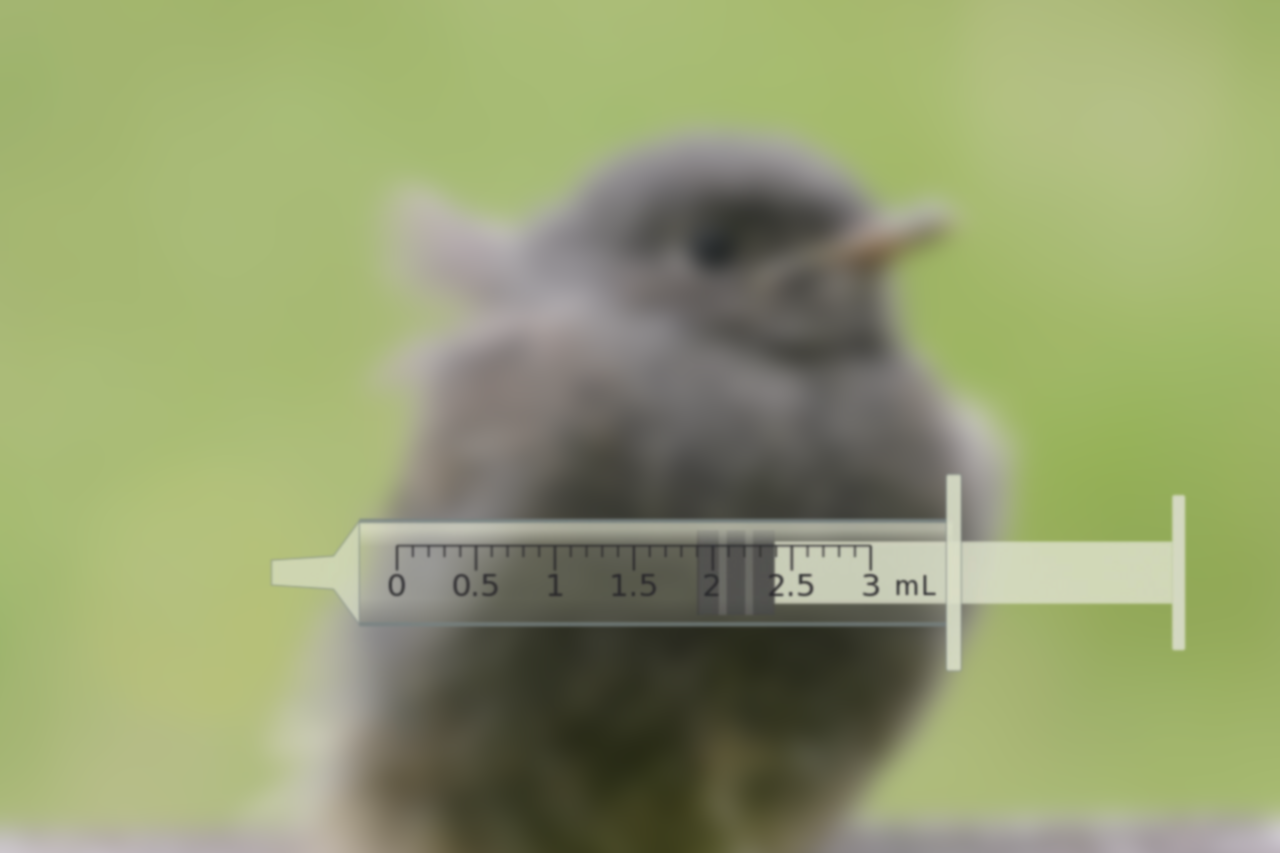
1.9
